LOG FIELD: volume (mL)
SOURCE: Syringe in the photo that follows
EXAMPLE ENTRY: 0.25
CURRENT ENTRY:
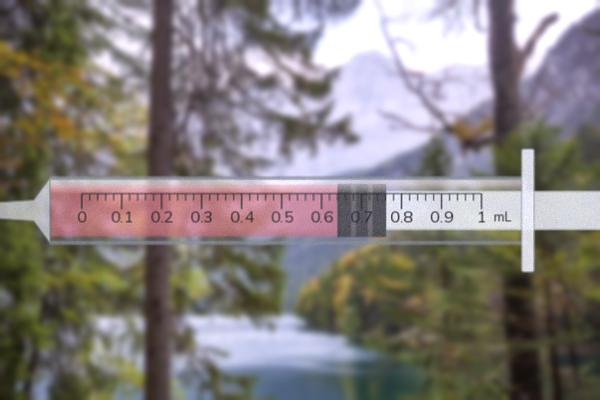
0.64
